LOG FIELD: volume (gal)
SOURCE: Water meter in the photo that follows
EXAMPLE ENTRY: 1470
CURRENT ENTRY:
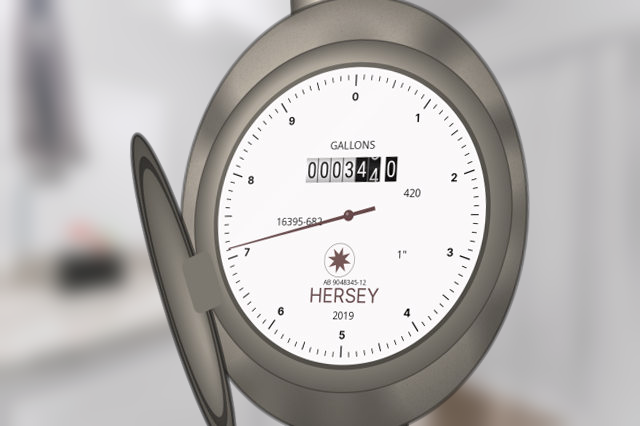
3437.1
